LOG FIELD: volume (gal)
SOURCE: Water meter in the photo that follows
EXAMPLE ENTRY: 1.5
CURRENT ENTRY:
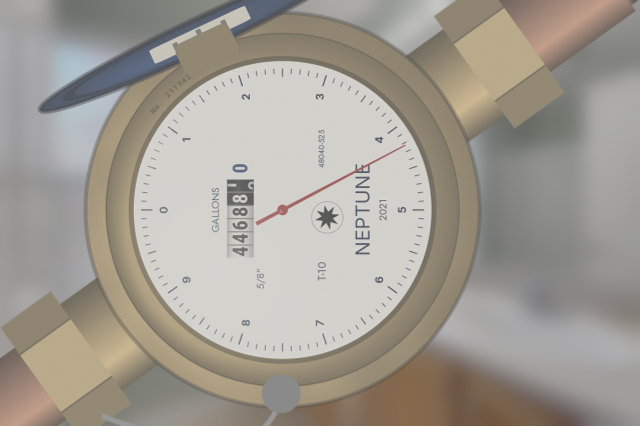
4468814.2
